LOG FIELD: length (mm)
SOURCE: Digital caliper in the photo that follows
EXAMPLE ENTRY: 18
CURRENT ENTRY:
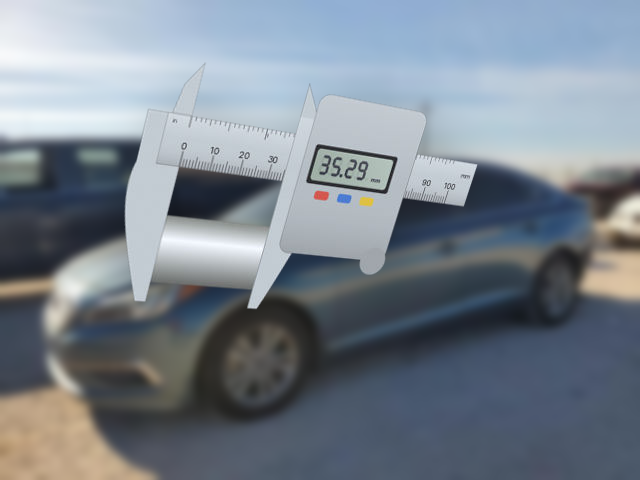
35.29
